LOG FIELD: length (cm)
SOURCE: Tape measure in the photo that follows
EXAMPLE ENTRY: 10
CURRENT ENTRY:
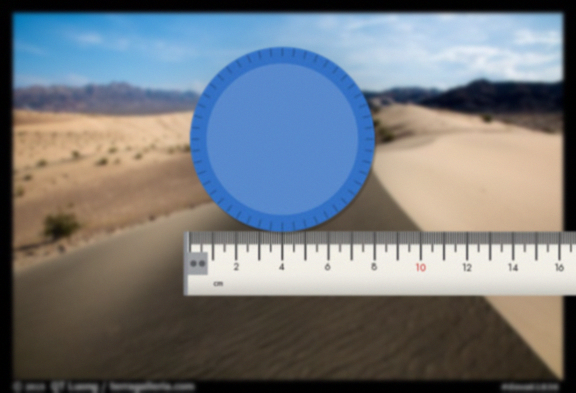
8
